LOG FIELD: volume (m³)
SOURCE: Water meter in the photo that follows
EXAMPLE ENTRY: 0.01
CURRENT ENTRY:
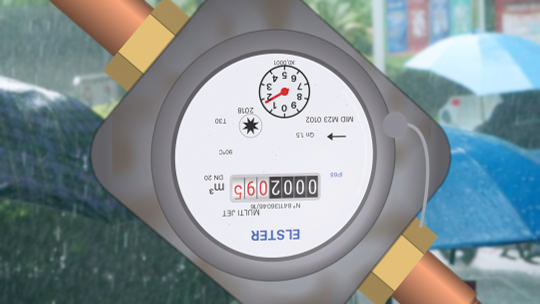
2.0951
